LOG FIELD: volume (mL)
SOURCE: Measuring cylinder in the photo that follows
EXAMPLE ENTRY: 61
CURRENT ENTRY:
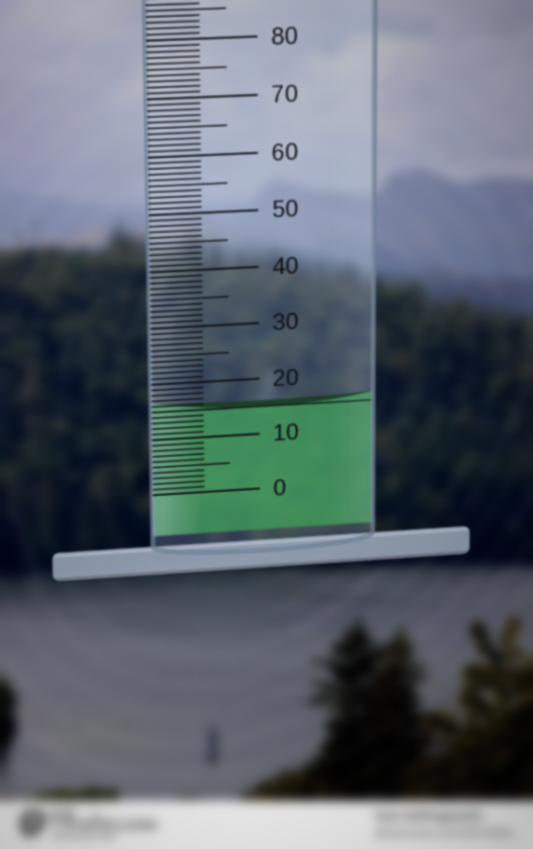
15
